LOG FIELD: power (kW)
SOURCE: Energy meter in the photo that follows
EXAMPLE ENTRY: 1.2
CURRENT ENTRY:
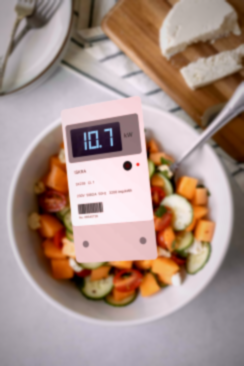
10.7
